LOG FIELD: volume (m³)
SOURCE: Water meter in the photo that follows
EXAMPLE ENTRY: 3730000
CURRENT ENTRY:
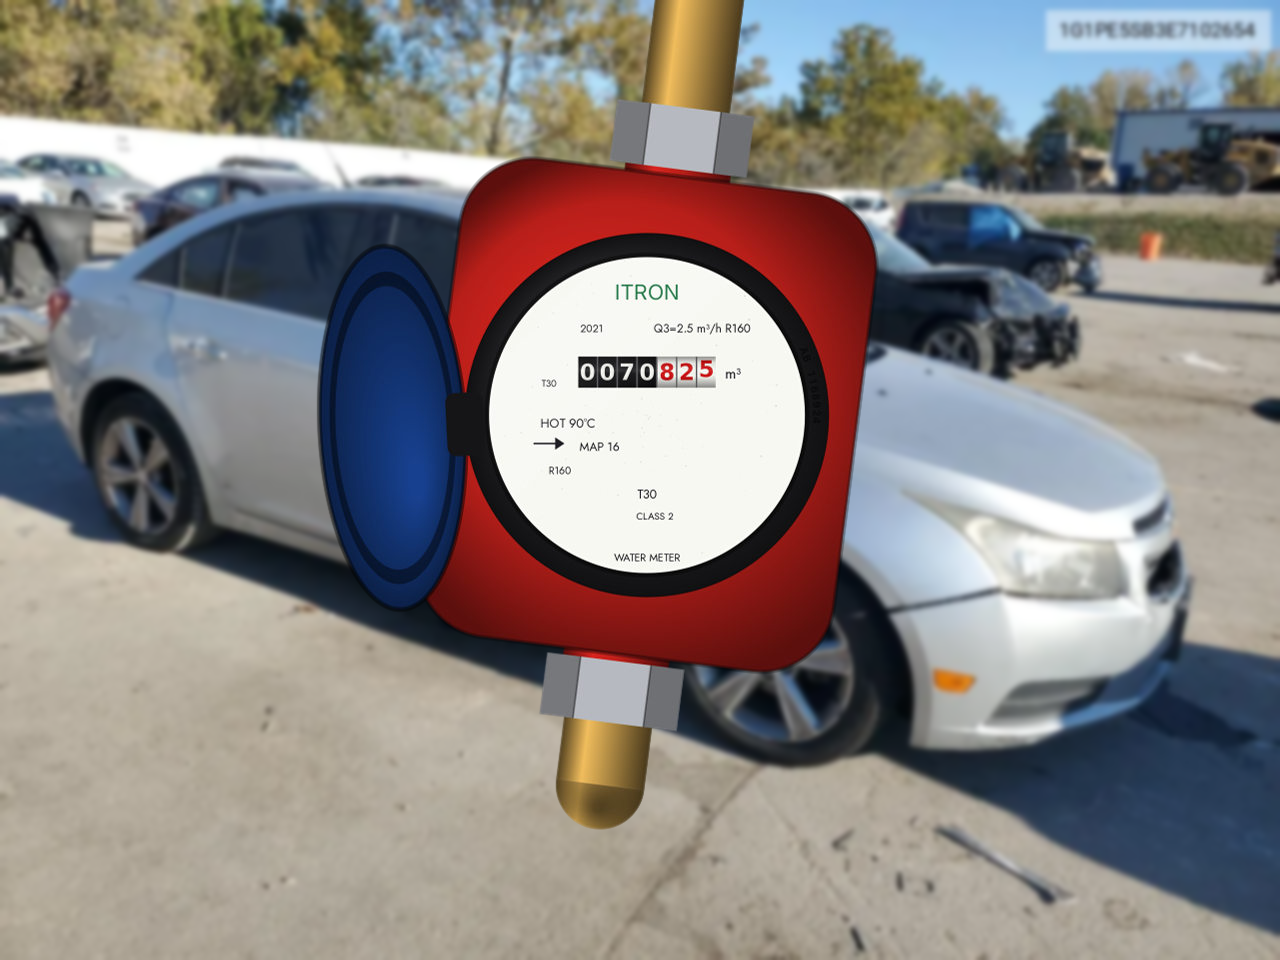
70.825
